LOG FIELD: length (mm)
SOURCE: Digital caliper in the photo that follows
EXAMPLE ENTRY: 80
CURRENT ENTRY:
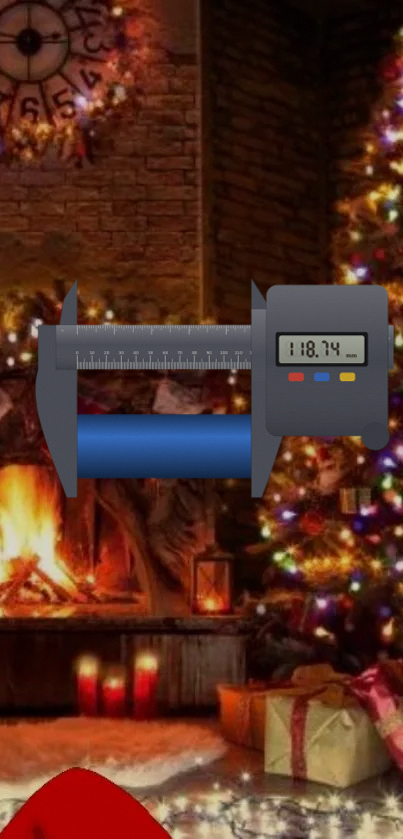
118.74
